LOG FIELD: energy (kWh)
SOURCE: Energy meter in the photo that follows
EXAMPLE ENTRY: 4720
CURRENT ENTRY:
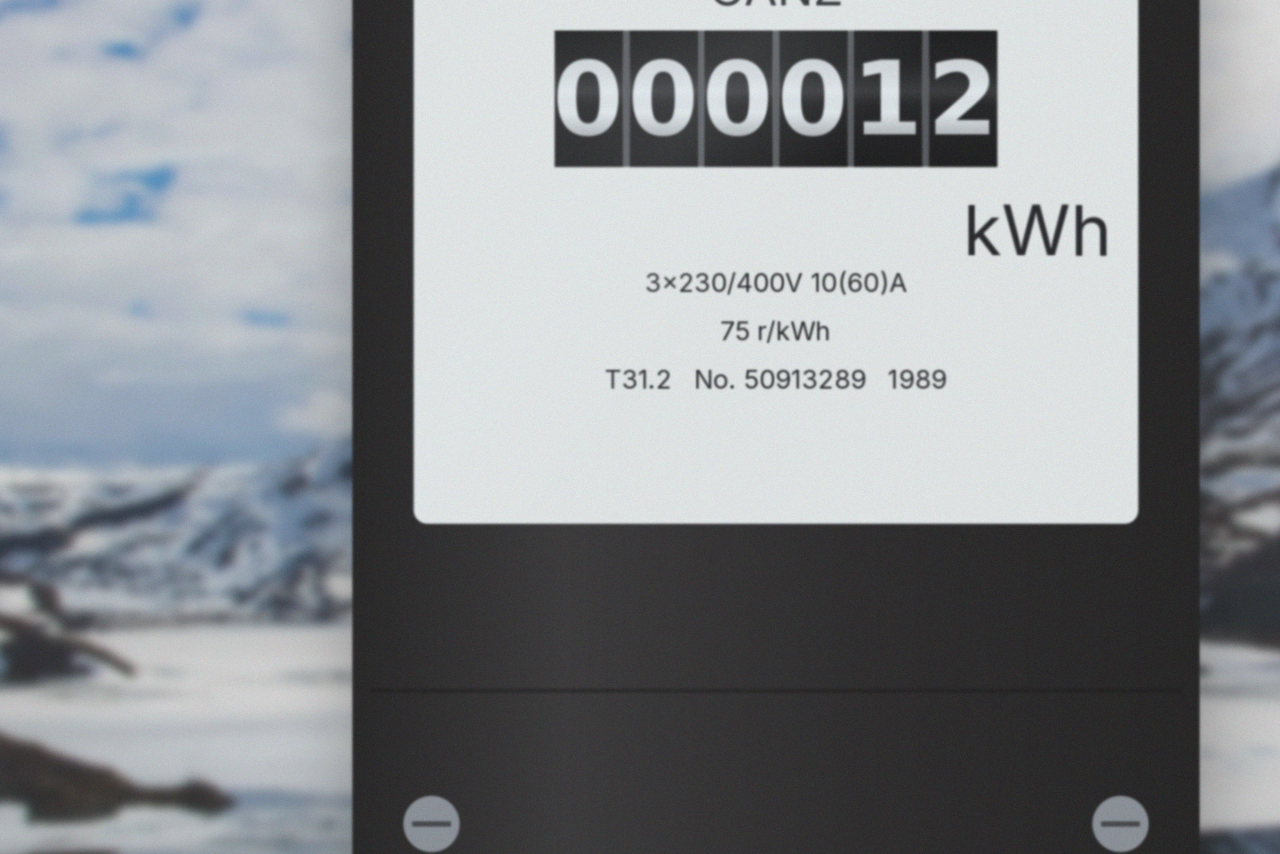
12
